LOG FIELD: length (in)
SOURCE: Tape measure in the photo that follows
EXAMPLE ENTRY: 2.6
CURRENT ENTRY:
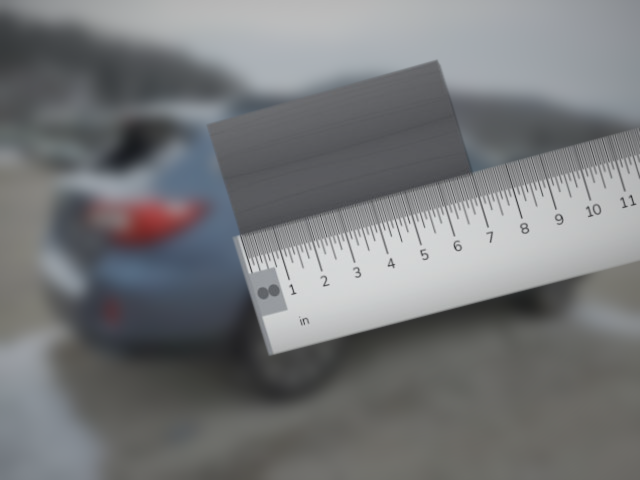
7
